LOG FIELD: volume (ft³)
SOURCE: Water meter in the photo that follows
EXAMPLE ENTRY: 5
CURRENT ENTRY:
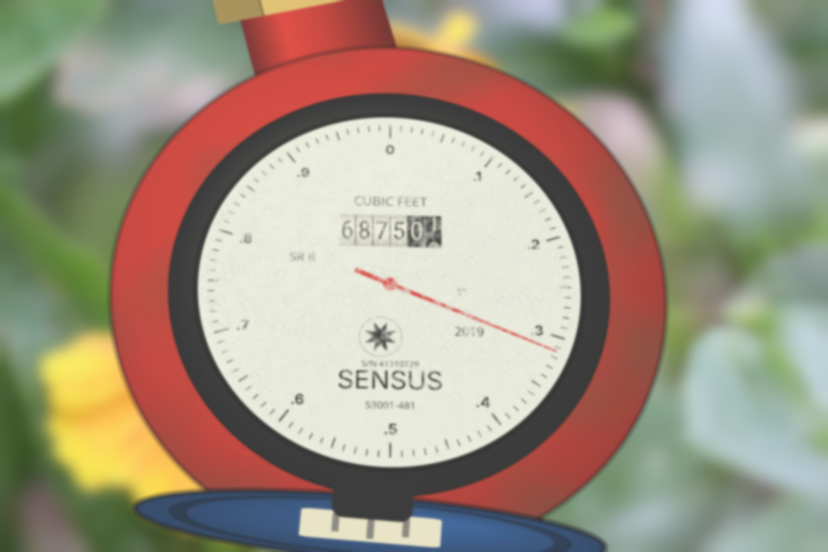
687501.31
